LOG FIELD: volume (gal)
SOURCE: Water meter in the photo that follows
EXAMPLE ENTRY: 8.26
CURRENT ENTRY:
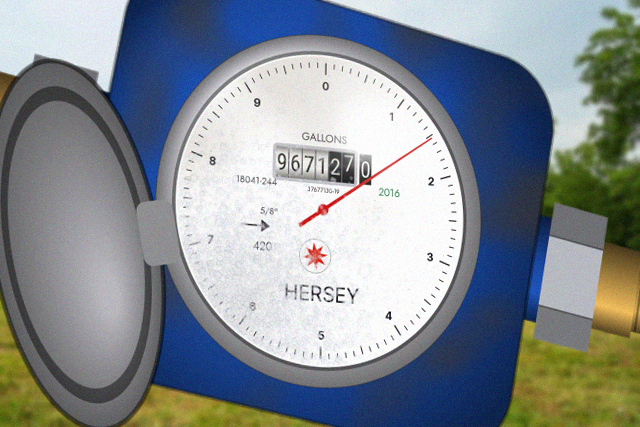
9671271.5
